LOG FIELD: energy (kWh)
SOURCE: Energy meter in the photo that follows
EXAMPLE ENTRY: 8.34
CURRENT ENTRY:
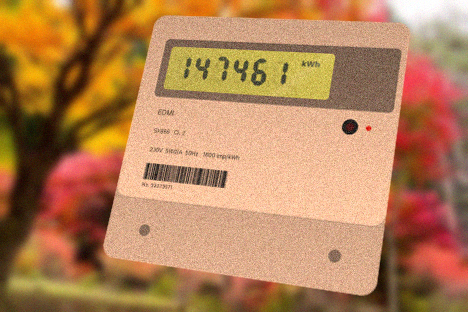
147461
